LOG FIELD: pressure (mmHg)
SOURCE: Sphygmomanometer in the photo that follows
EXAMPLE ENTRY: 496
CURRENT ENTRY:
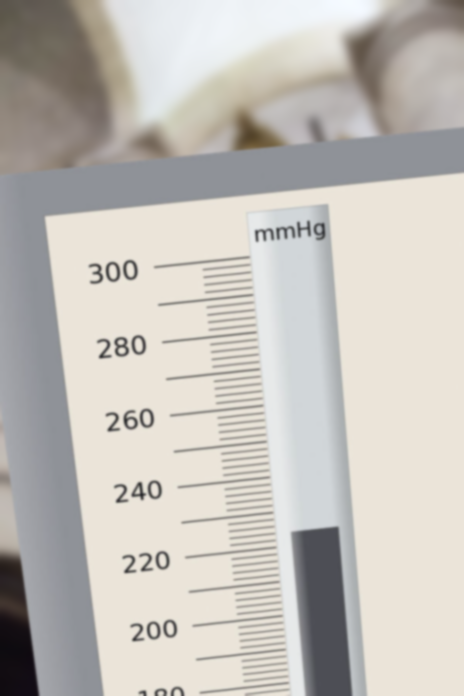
224
